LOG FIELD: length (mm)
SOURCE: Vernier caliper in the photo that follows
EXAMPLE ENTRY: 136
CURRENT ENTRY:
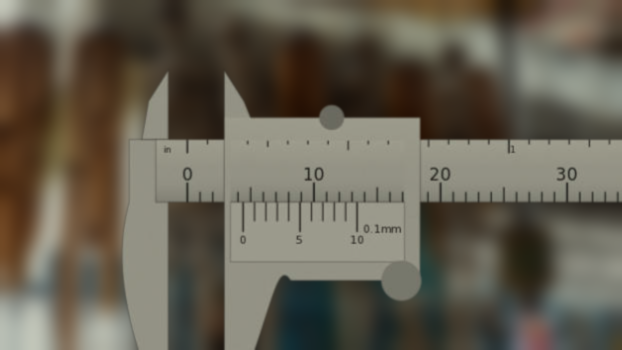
4.4
